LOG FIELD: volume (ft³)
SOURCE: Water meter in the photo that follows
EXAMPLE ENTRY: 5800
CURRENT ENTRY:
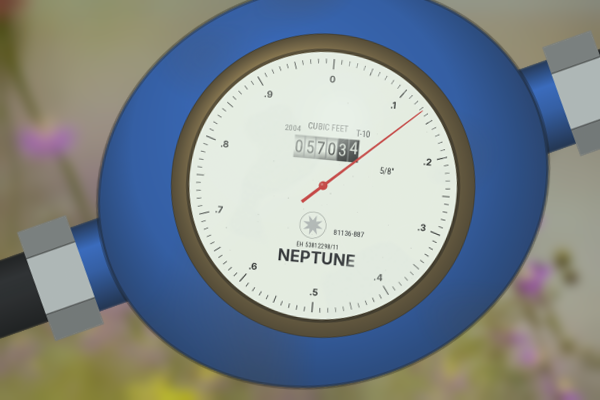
57034.13
